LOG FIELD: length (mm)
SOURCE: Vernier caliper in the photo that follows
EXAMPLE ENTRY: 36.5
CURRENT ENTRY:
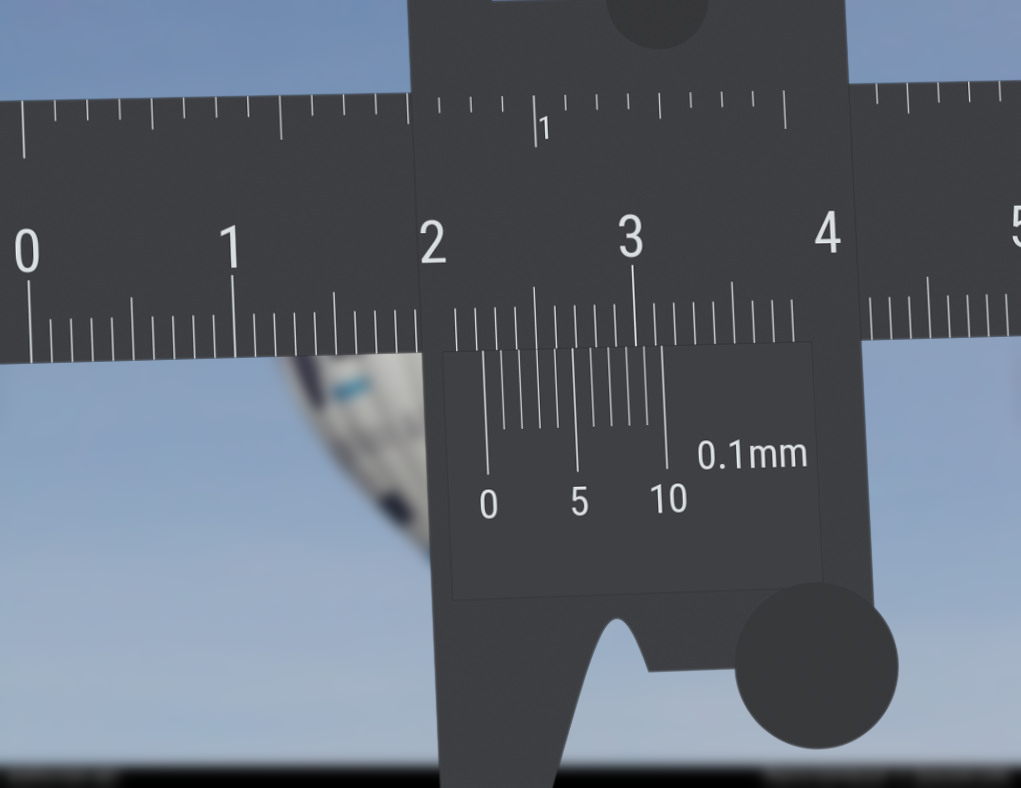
22.3
